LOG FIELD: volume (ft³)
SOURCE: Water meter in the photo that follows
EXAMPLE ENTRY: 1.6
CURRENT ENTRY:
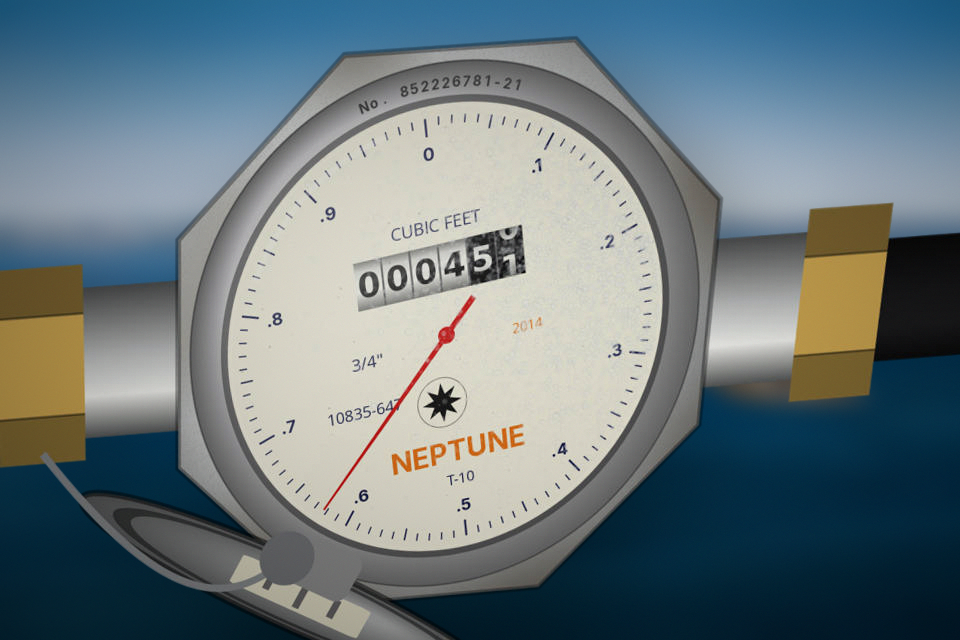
450.62
